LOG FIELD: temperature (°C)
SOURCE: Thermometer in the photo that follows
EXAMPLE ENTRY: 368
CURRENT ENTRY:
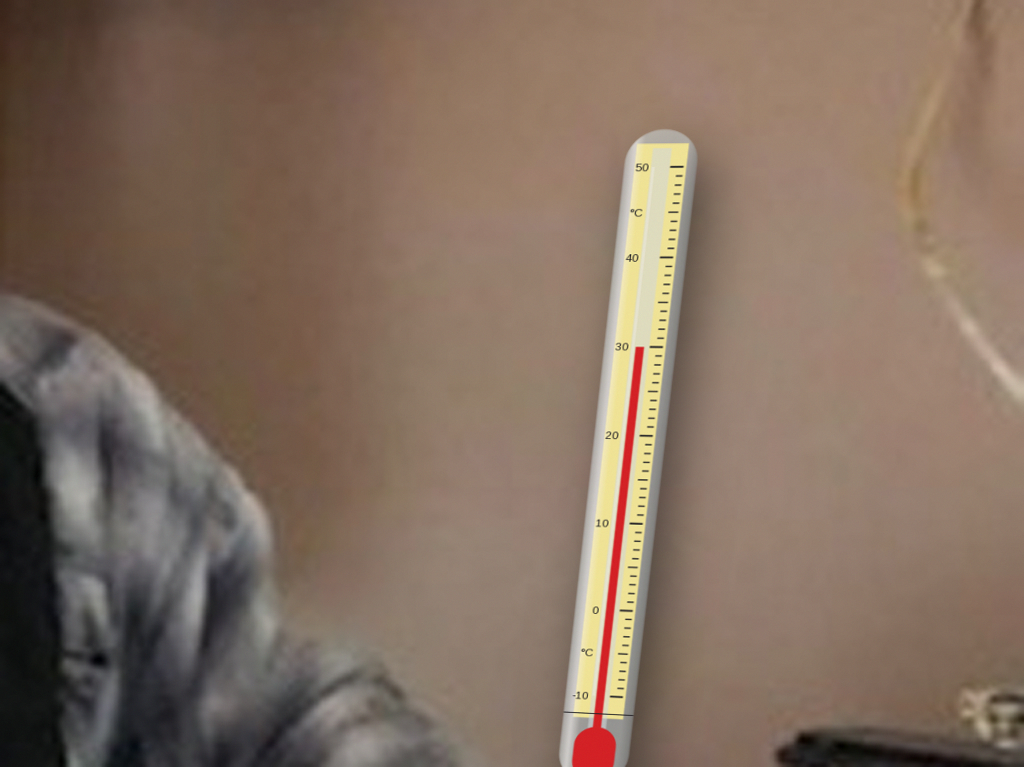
30
